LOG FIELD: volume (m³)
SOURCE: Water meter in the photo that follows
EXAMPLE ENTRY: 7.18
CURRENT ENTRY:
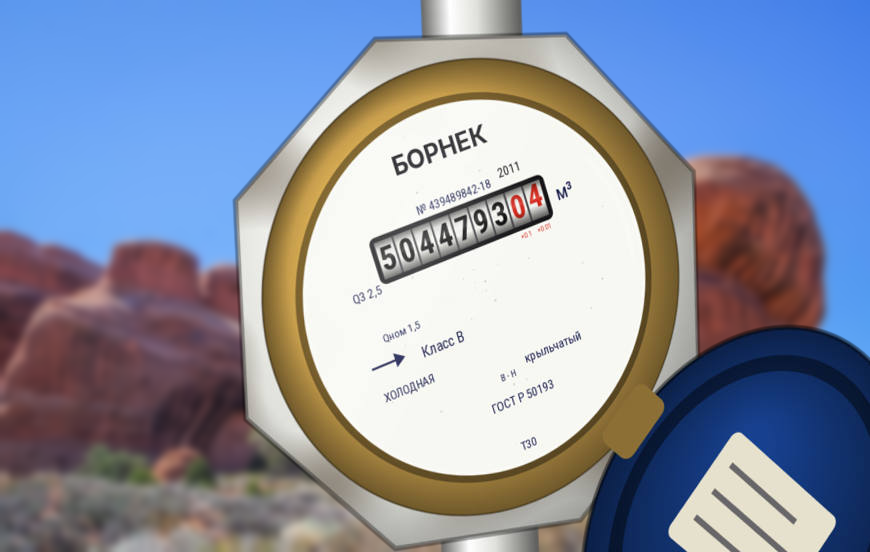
5044793.04
